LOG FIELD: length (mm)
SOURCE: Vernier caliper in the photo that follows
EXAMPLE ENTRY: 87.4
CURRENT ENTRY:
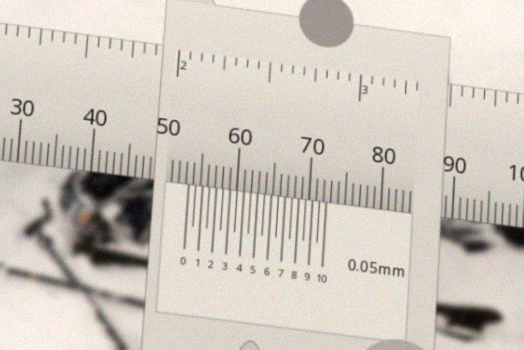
53.4
